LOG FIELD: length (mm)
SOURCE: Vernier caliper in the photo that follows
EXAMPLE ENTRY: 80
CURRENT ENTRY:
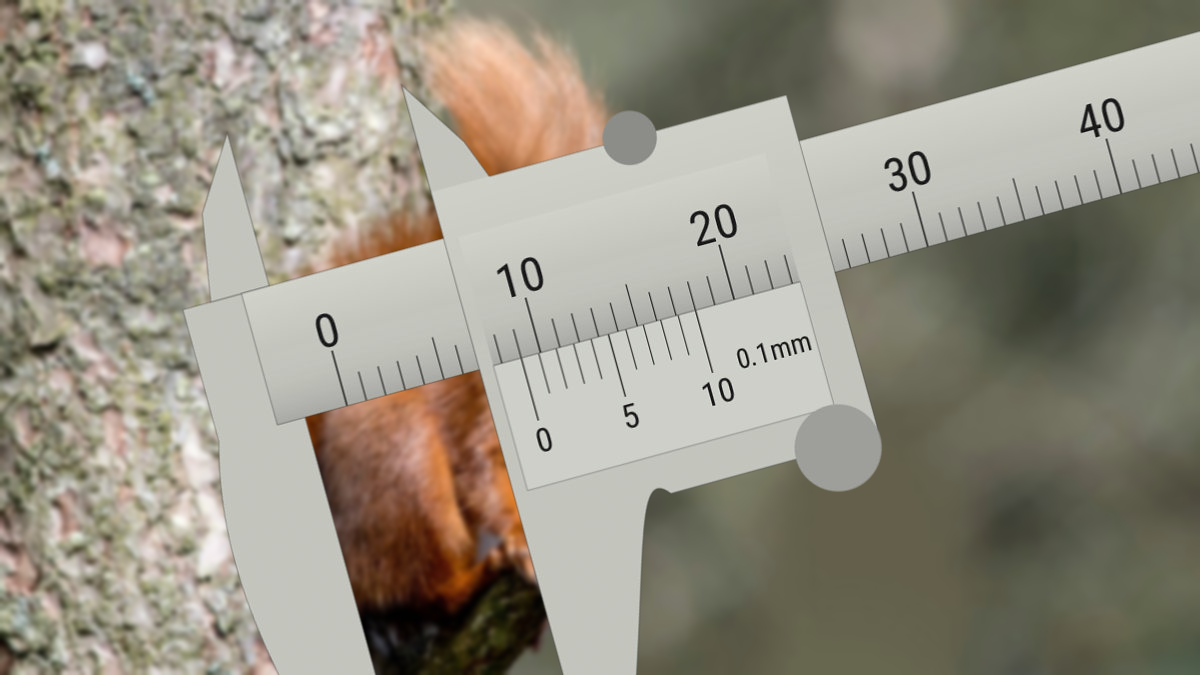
9.0
